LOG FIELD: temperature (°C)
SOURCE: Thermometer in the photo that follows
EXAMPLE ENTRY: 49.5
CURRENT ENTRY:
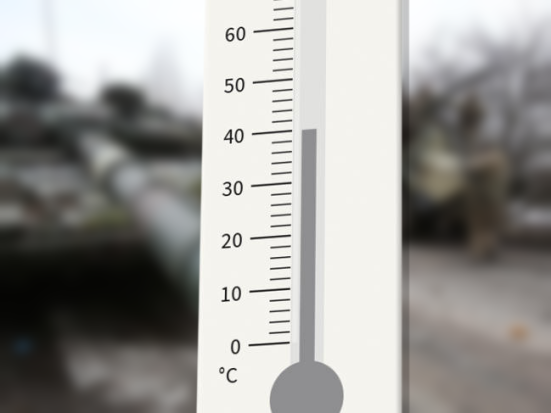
40
